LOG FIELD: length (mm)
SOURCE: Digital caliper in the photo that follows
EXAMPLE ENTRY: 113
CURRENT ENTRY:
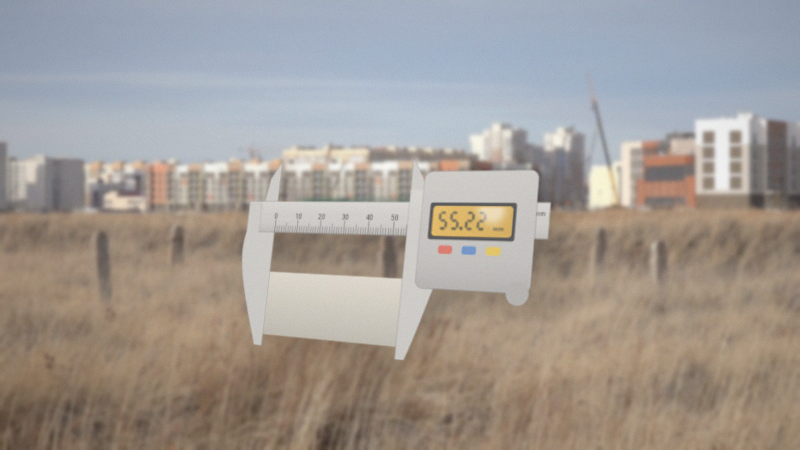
55.22
